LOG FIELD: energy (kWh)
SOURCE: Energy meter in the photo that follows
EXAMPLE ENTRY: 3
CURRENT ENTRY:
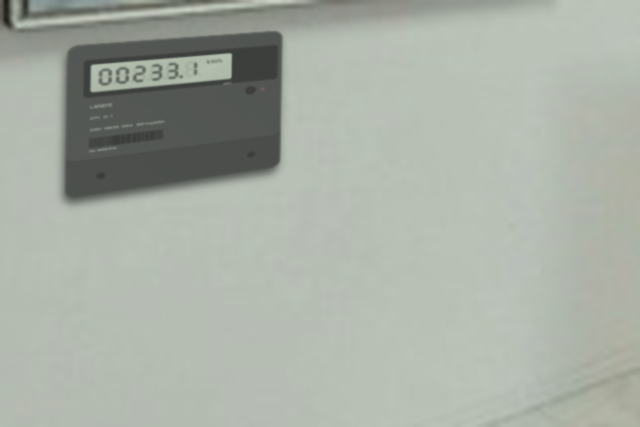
233.1
